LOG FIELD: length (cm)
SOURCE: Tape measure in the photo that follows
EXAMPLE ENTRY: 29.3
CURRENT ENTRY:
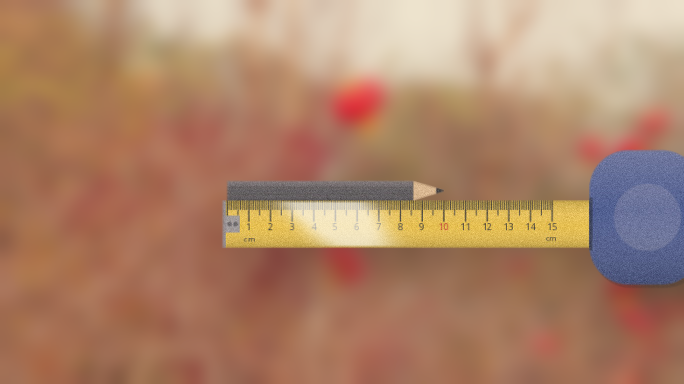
10
